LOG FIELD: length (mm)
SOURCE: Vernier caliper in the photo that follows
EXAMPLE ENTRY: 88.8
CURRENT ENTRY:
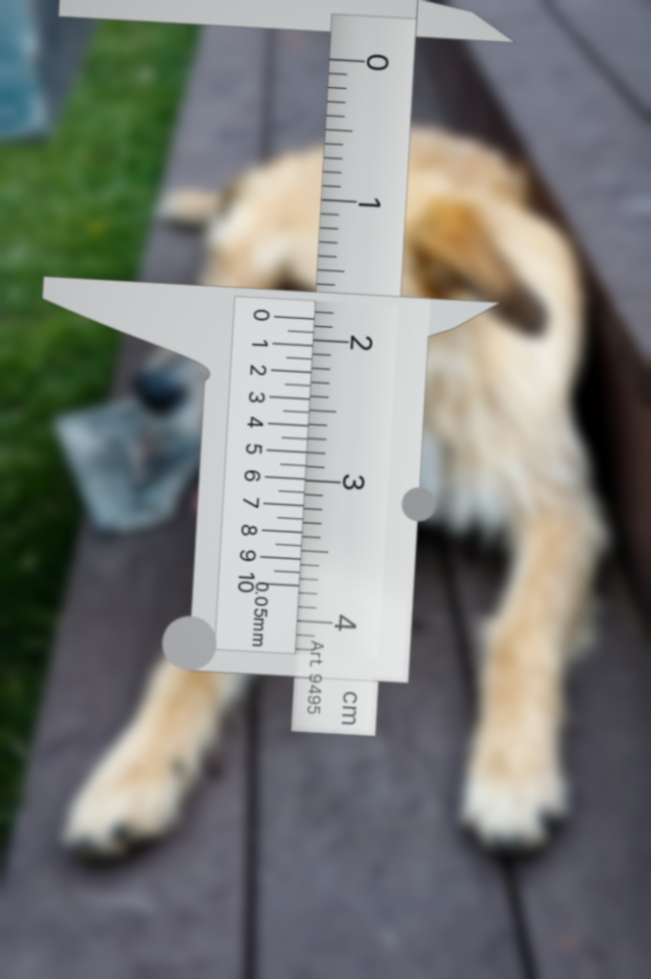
18.5
